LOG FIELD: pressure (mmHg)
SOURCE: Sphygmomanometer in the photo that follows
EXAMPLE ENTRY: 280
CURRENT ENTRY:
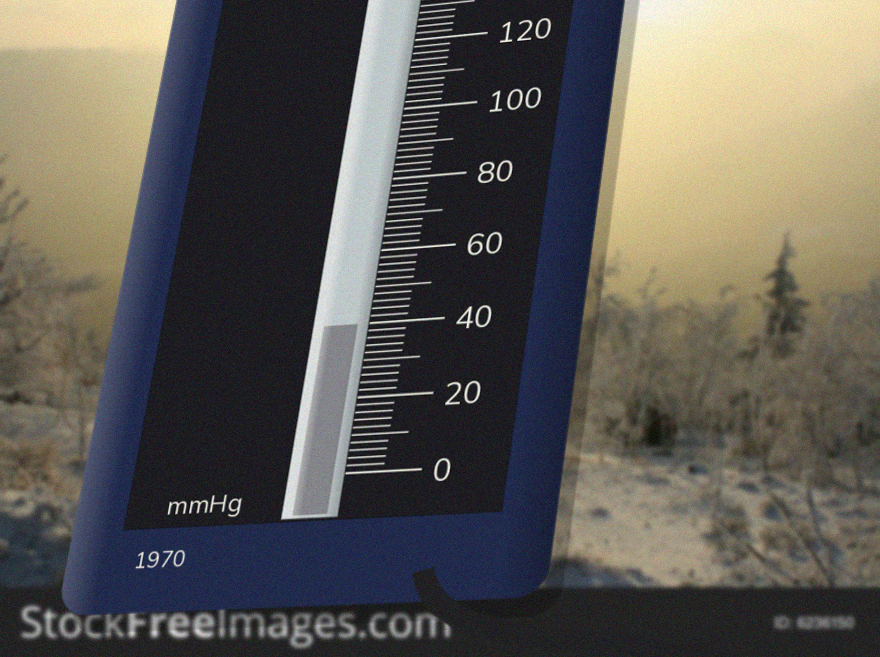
40
